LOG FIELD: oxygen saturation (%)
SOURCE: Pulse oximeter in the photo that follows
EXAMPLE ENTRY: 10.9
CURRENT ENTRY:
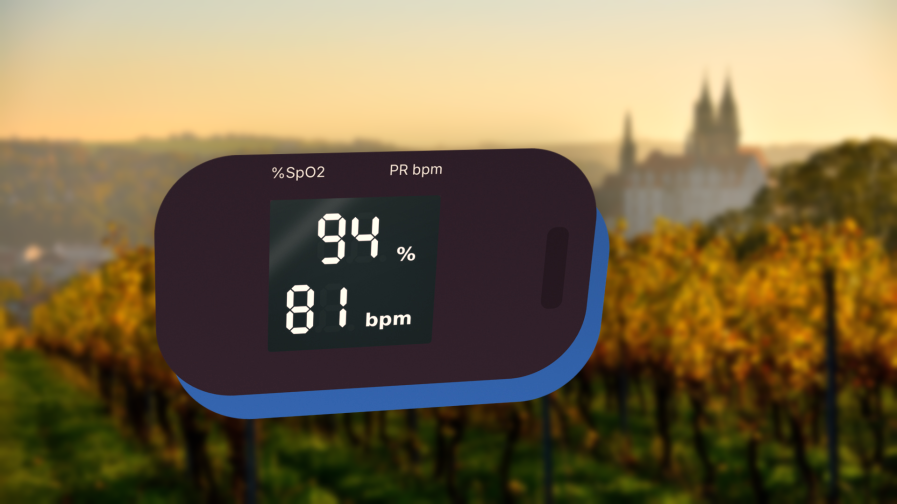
94
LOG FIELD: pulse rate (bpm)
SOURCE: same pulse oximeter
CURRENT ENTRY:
81
